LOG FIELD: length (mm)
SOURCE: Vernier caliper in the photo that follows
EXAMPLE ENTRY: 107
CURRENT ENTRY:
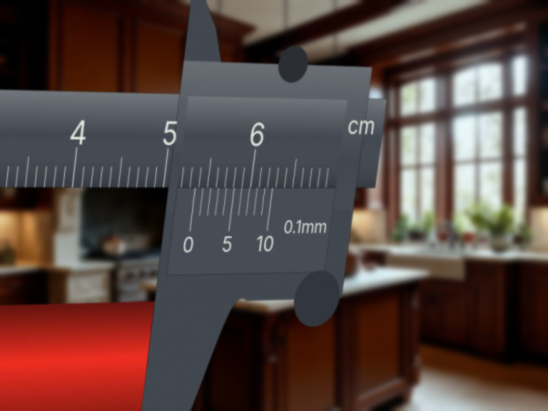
53.6
